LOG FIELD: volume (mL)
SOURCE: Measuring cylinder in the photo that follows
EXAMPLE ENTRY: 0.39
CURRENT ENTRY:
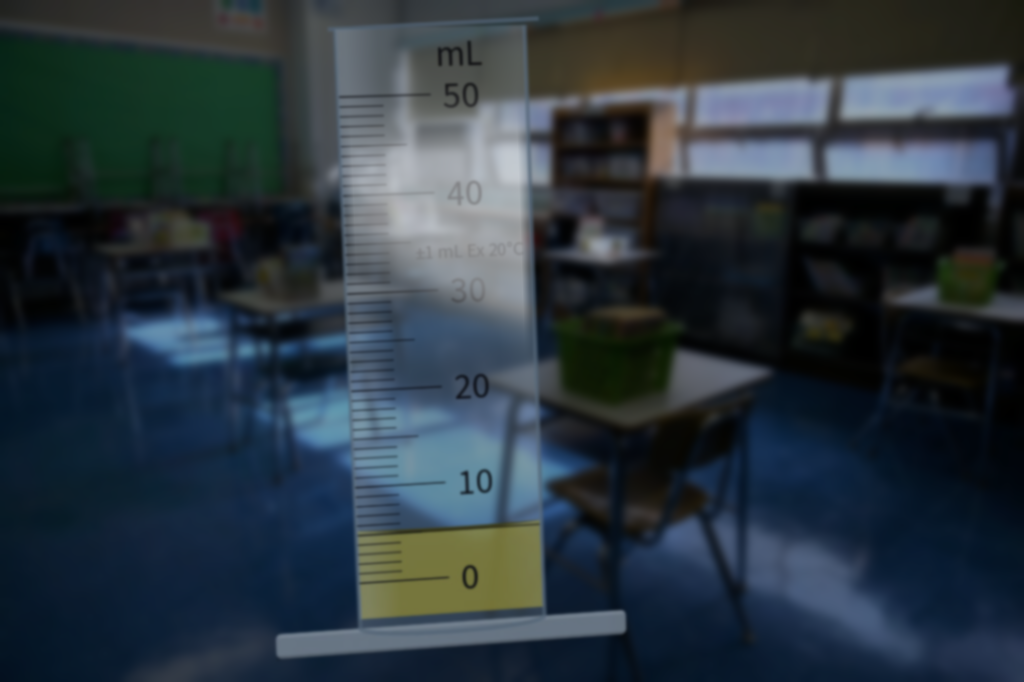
5
